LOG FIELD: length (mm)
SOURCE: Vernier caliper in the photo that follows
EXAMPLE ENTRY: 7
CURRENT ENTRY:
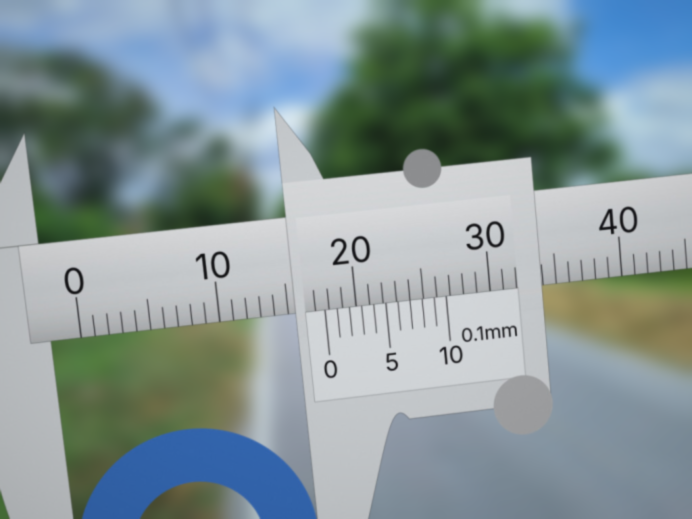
17.7
